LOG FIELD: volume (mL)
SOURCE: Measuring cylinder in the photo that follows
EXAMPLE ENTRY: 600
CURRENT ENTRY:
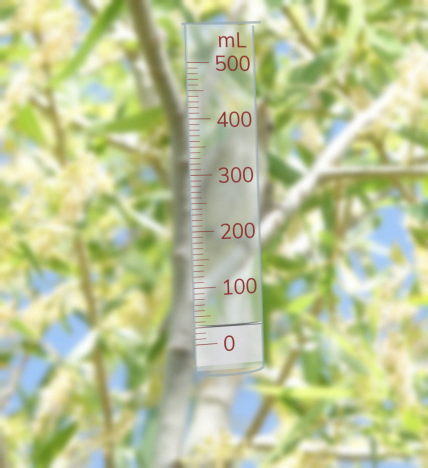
30
